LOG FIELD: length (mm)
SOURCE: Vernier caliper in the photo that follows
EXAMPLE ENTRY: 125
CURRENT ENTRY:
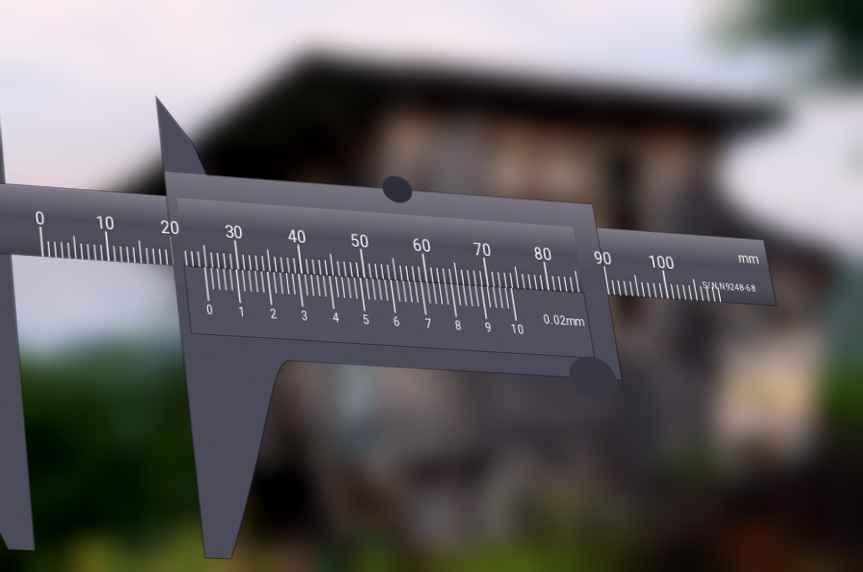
24.8
